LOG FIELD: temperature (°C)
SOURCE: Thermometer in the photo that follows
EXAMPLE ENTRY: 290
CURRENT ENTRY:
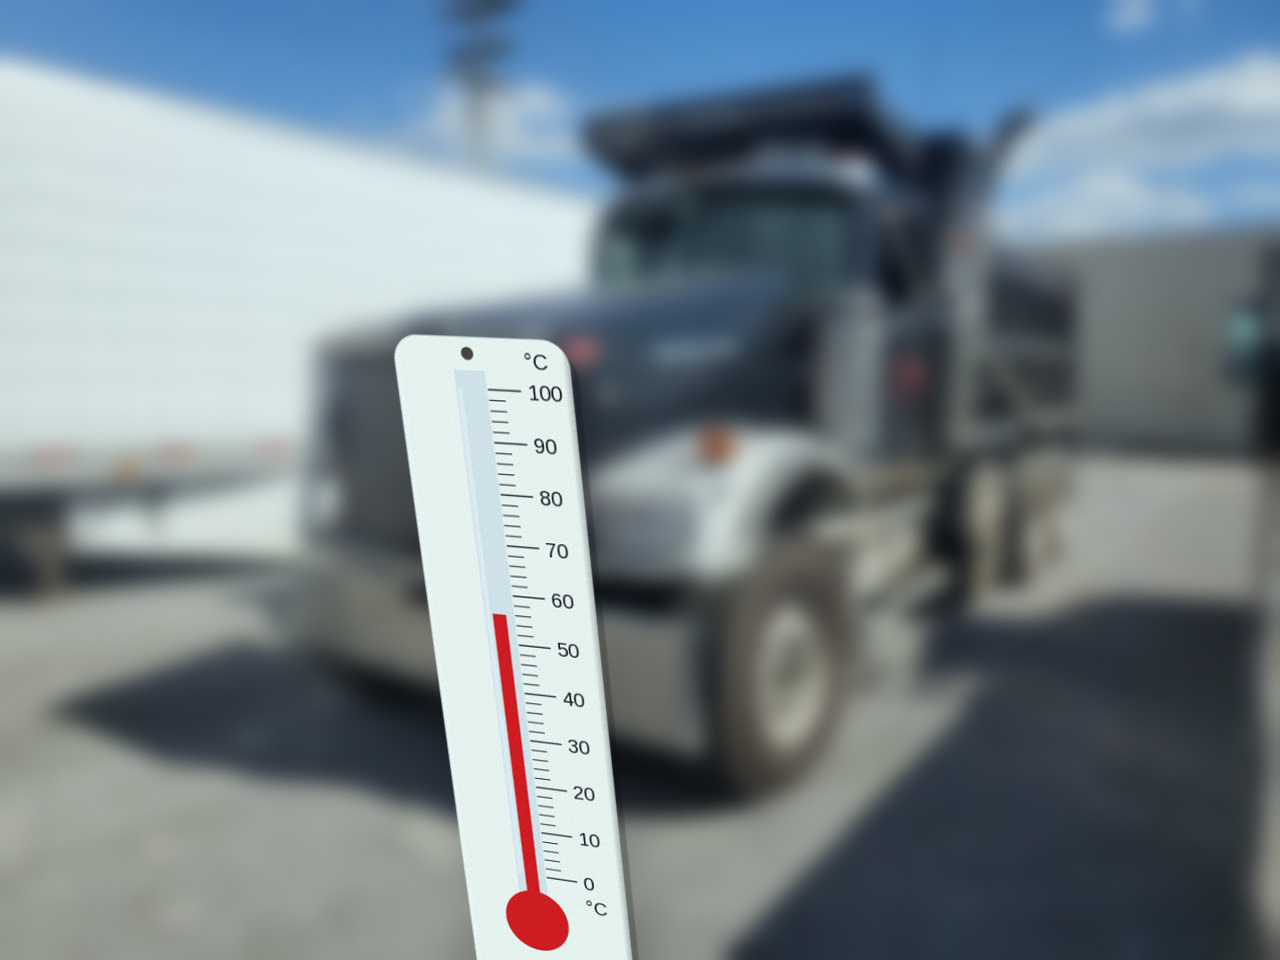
56
